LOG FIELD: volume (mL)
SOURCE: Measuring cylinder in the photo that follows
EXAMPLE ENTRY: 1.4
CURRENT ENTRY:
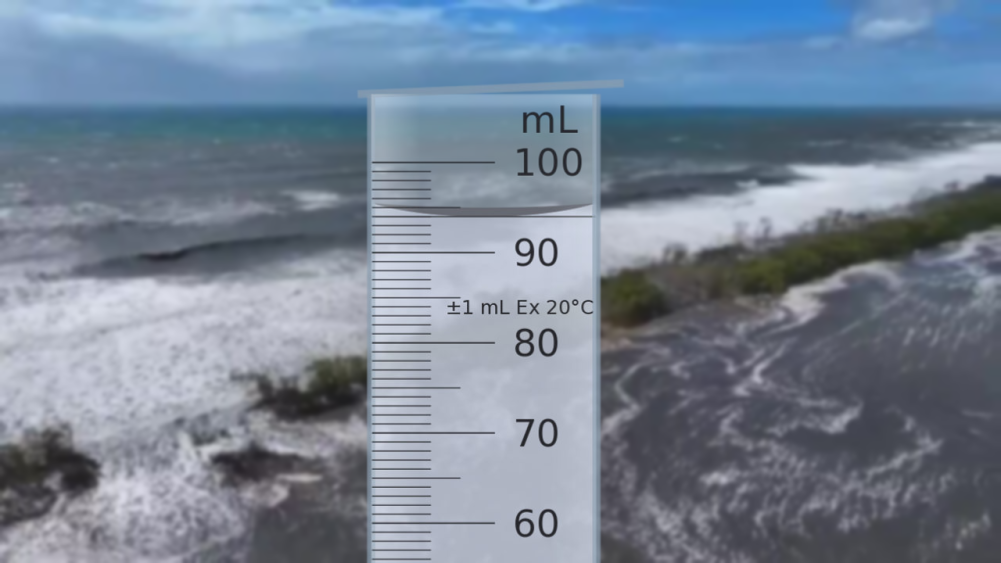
94
